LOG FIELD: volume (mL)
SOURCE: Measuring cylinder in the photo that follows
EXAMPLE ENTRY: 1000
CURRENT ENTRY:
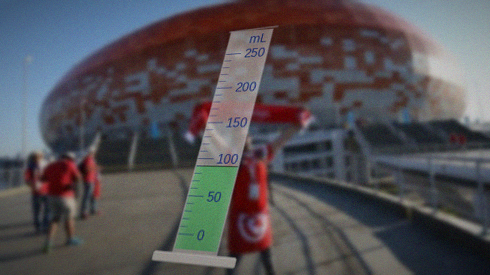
90
